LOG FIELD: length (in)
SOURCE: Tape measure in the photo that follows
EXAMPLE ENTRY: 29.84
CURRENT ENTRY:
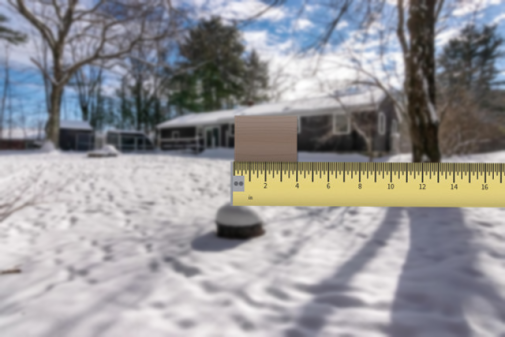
4
